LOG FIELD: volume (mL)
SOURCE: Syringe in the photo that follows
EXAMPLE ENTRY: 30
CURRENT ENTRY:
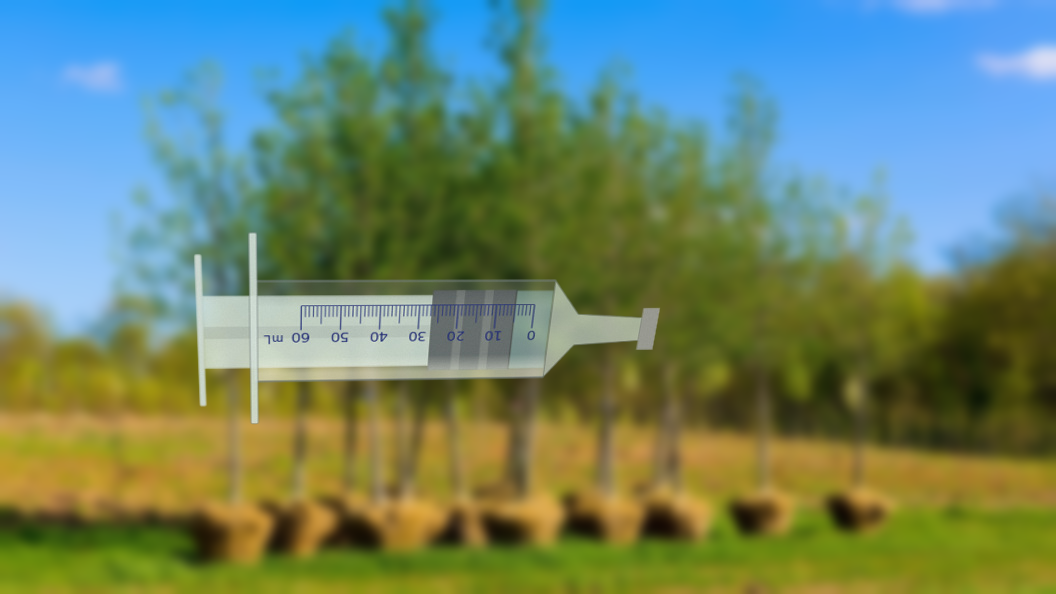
5
